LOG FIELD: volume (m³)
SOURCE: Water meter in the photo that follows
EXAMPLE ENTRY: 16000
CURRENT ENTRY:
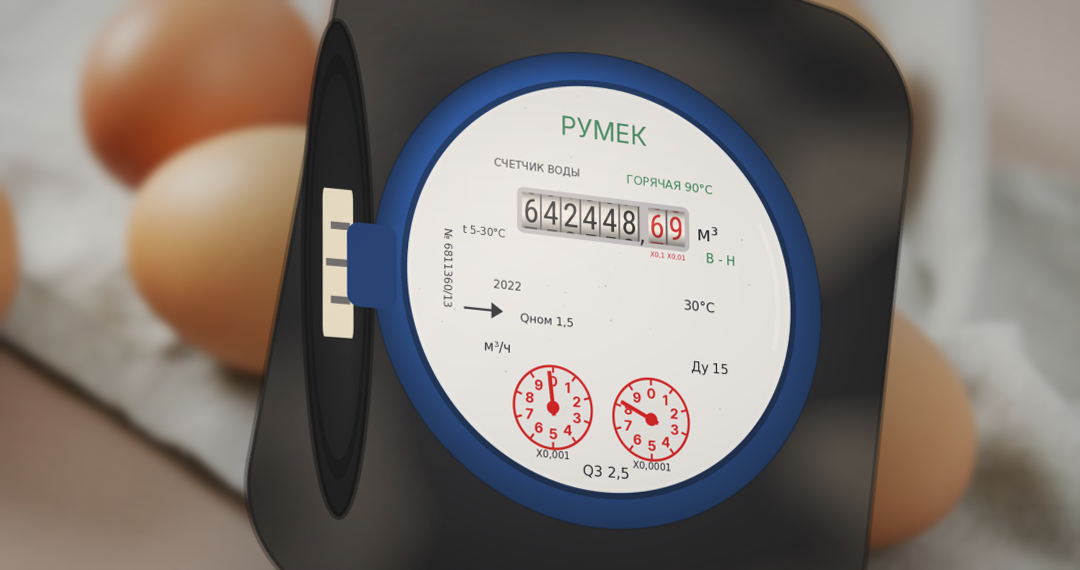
642448.6898
